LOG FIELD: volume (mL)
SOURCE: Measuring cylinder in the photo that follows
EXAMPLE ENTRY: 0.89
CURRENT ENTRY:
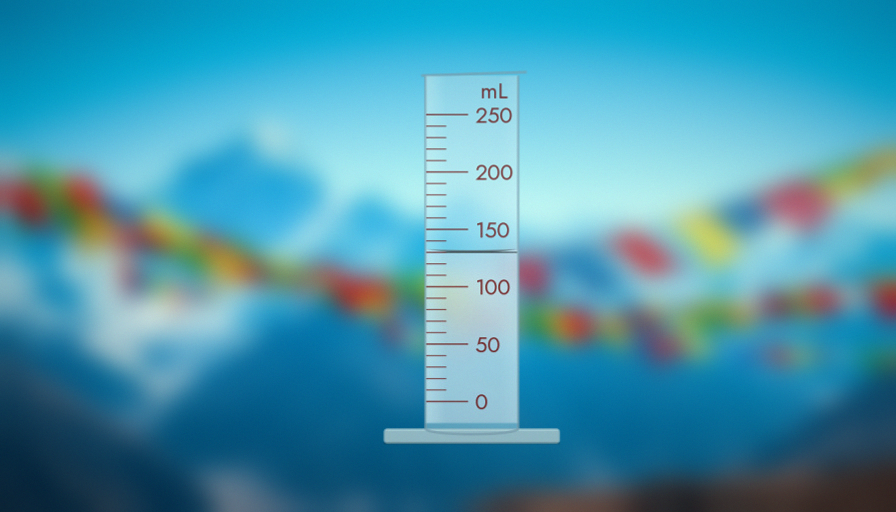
130
